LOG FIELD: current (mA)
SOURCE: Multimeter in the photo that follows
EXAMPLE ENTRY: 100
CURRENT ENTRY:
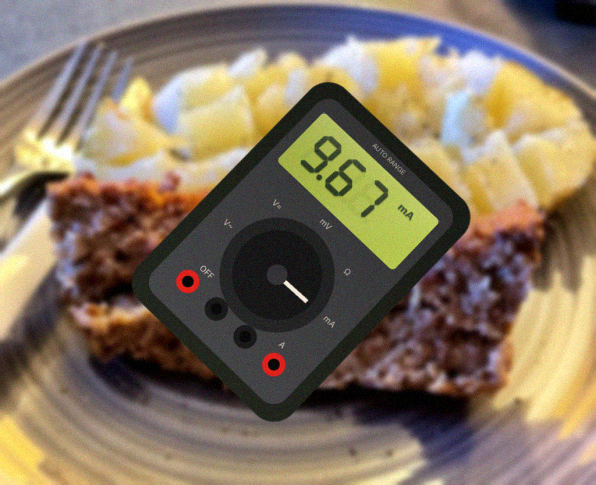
9.67
